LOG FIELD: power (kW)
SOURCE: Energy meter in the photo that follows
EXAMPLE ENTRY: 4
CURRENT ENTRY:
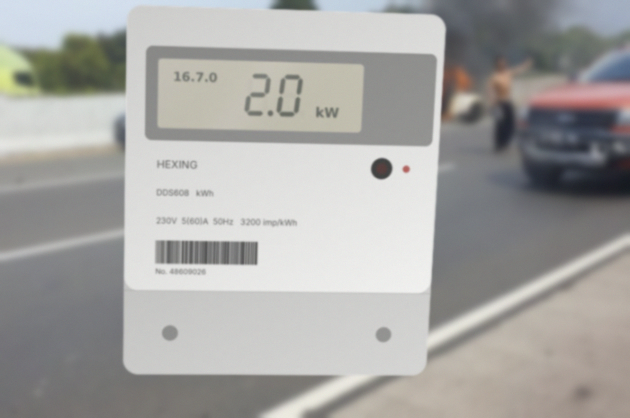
2.0
